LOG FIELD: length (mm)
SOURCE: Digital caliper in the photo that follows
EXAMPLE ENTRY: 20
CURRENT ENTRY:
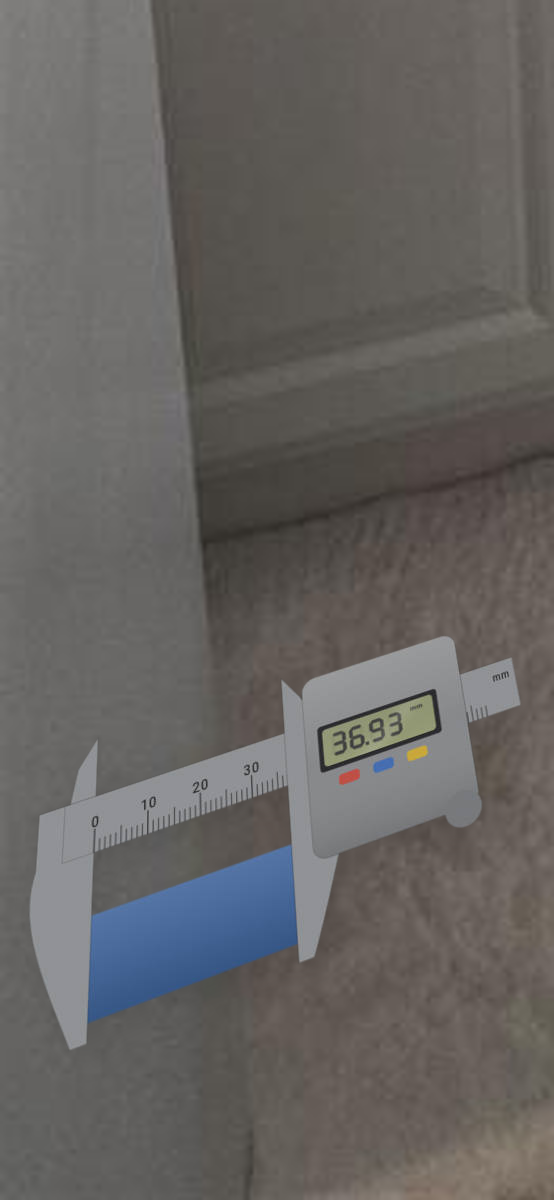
36.93
